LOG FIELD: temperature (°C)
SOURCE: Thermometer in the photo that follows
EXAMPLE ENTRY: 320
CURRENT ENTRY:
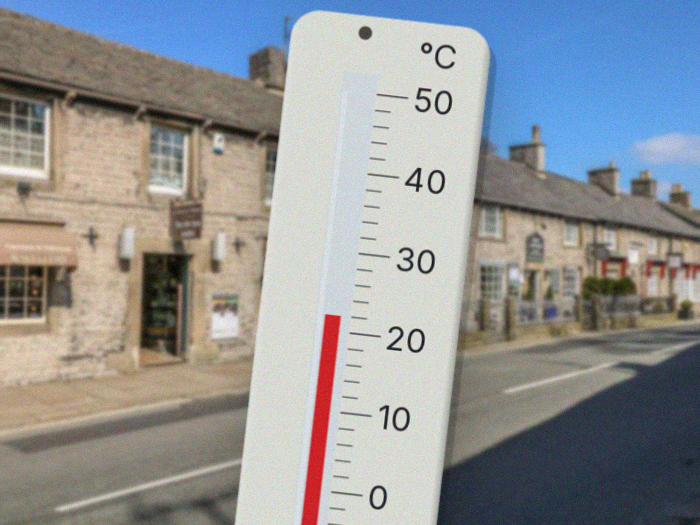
22
